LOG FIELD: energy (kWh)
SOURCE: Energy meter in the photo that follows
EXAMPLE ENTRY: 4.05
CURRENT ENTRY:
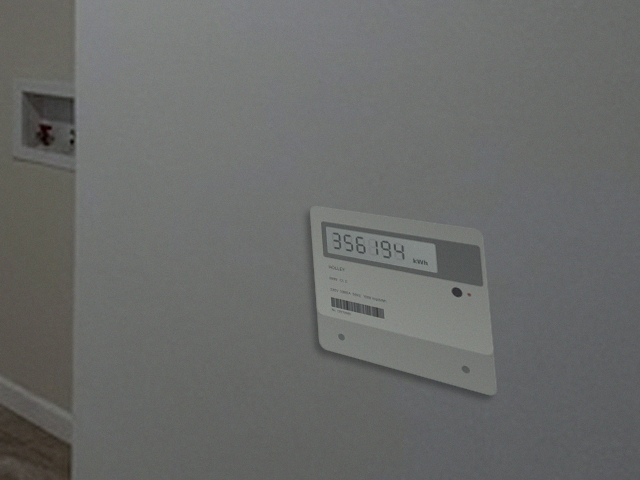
356194
